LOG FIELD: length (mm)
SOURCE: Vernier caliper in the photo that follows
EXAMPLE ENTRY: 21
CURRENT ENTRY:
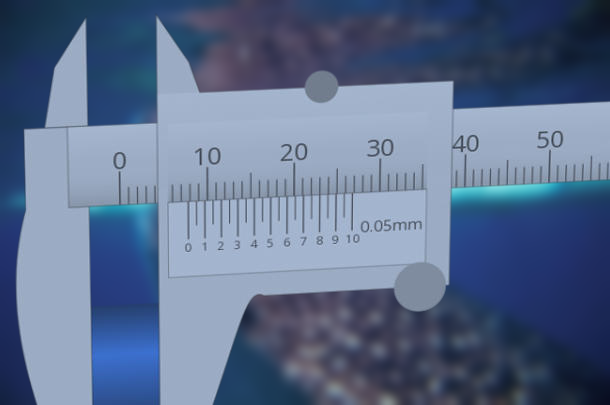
7.8
